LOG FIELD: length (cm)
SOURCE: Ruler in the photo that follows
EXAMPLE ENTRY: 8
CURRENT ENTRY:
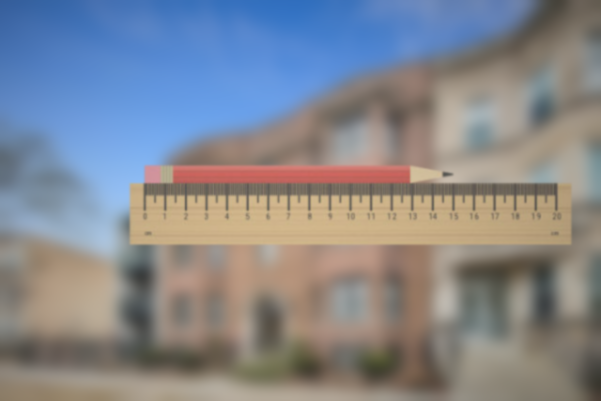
15
